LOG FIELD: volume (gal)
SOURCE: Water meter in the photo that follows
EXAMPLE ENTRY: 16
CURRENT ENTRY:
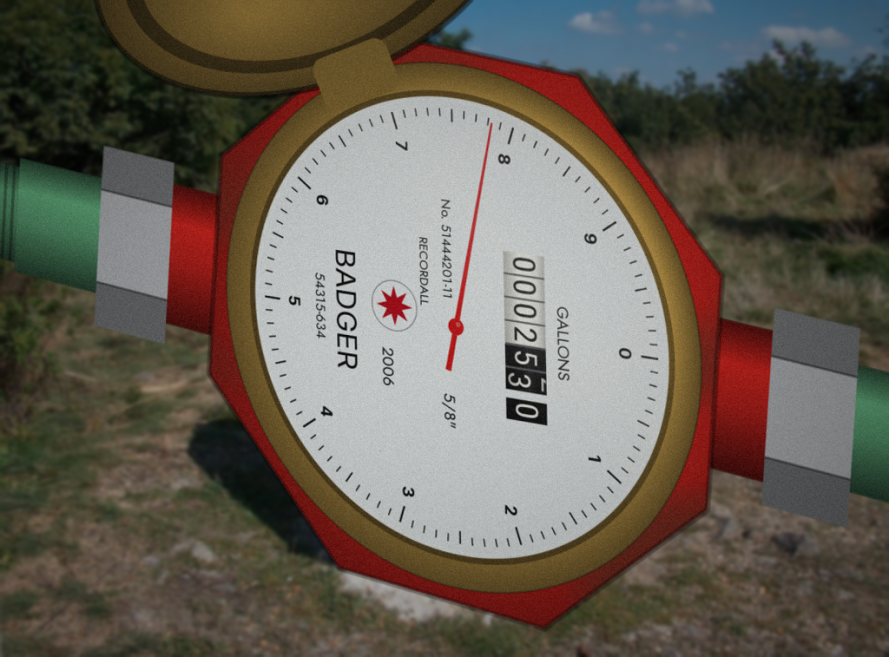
2527.8
